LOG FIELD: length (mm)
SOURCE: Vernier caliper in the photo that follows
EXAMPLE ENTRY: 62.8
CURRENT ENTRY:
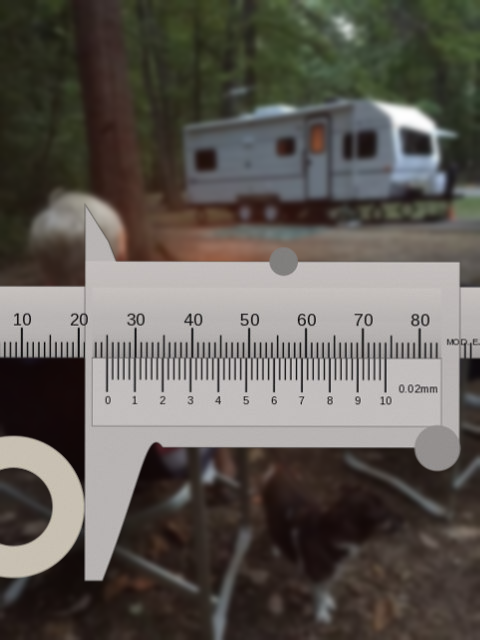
25.0
